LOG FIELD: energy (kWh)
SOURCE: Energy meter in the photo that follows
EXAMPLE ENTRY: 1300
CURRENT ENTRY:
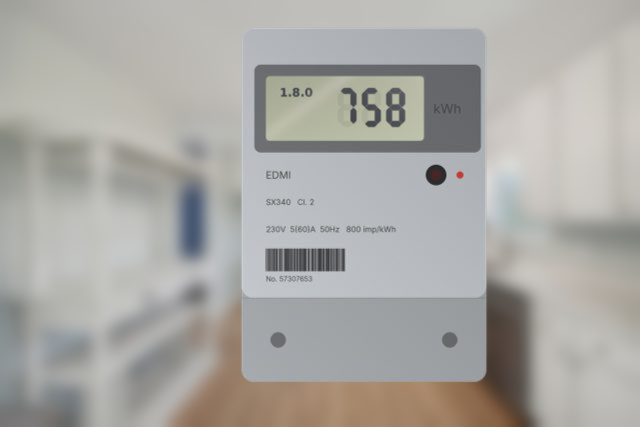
758
